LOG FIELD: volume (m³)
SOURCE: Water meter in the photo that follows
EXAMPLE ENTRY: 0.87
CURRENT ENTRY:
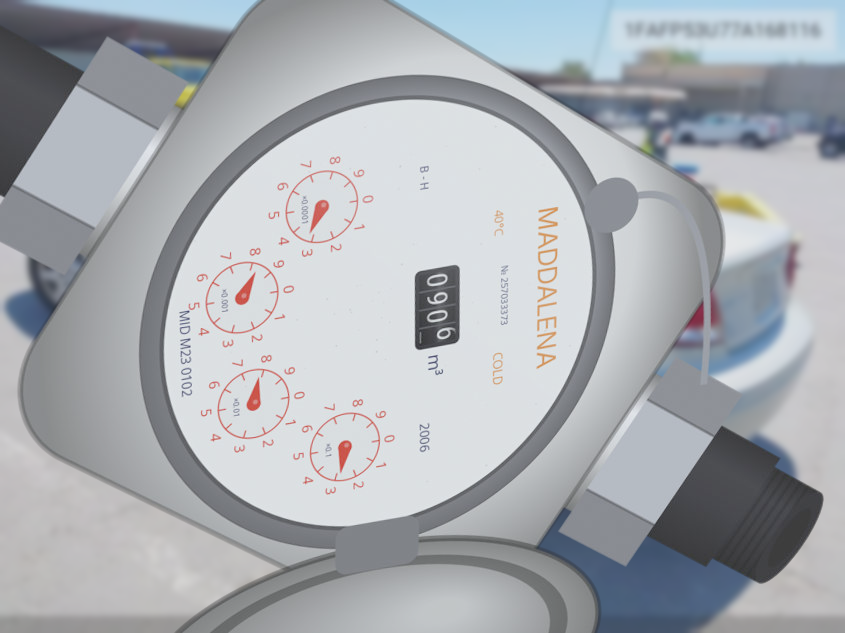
906.2783
